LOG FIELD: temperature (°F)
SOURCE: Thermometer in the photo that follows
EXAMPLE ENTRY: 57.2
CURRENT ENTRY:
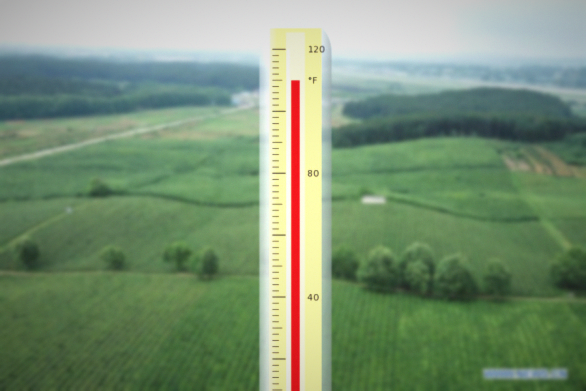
110
